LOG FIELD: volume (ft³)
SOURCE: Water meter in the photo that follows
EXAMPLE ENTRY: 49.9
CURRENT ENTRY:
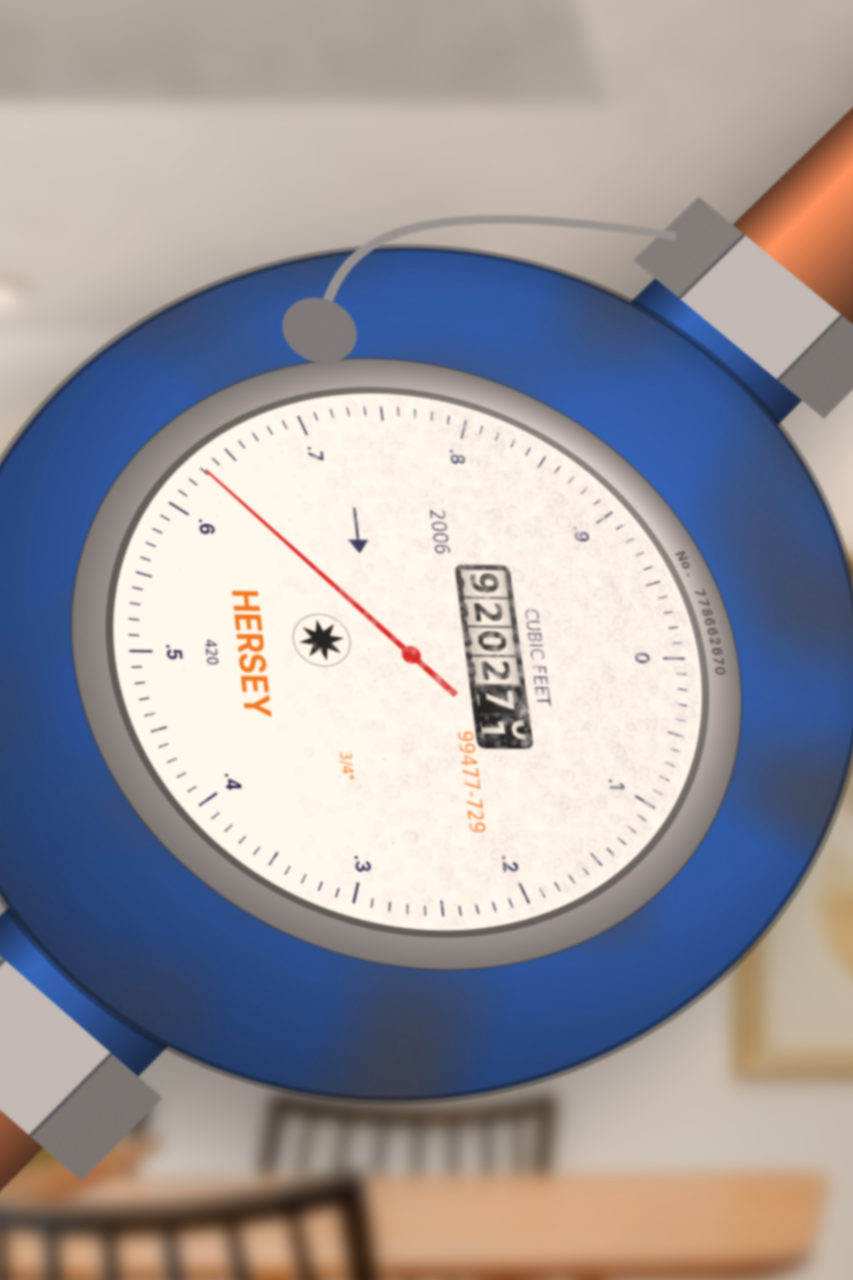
920270.63
